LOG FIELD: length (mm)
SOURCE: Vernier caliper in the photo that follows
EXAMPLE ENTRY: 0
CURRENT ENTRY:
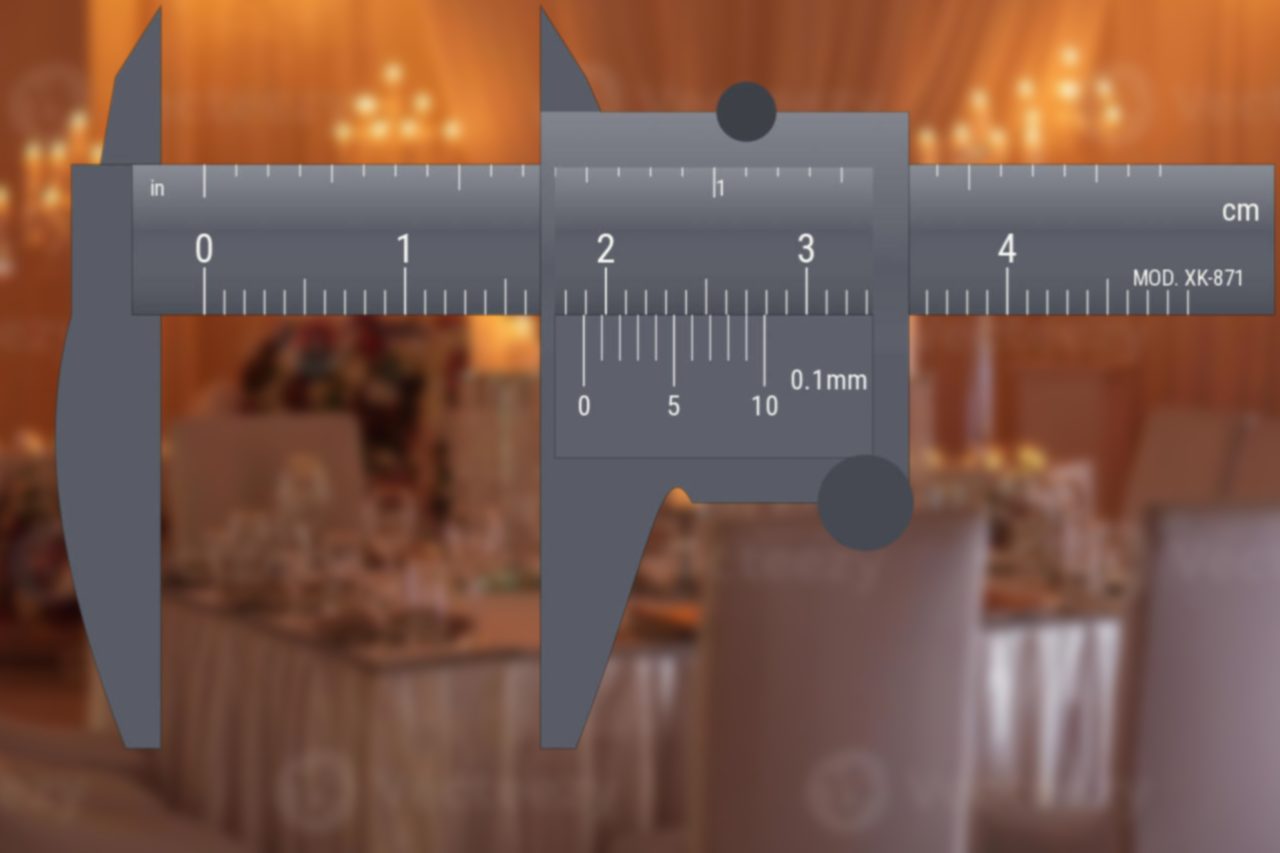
18.9
